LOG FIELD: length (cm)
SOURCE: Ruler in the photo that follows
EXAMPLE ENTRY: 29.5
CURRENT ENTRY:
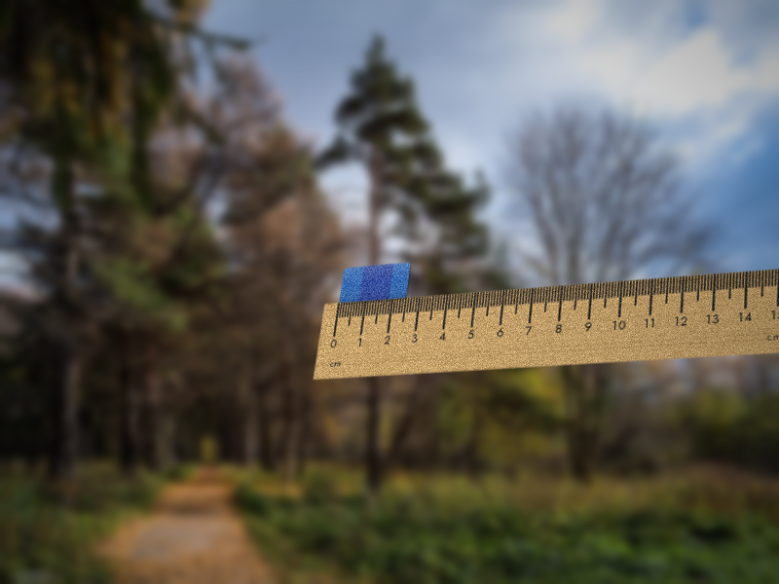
2.5
